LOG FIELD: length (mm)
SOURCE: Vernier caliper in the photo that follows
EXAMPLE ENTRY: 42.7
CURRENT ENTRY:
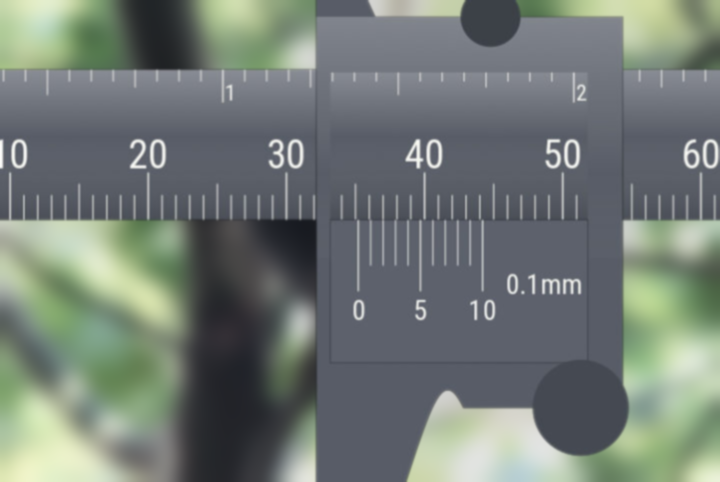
35.2
